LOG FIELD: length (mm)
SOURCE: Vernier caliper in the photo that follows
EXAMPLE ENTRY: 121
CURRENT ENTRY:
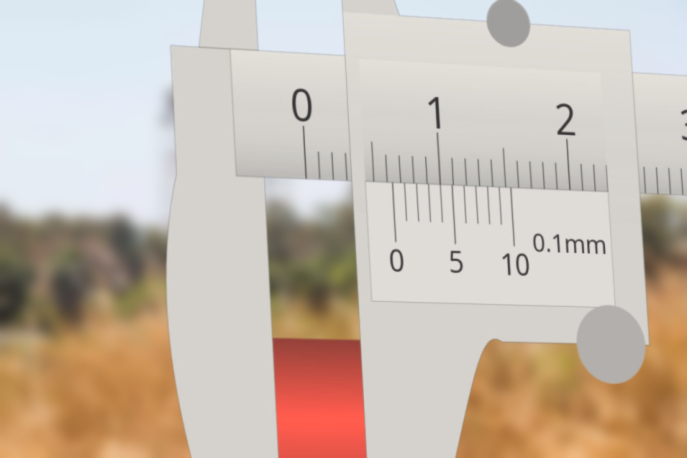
6.4
